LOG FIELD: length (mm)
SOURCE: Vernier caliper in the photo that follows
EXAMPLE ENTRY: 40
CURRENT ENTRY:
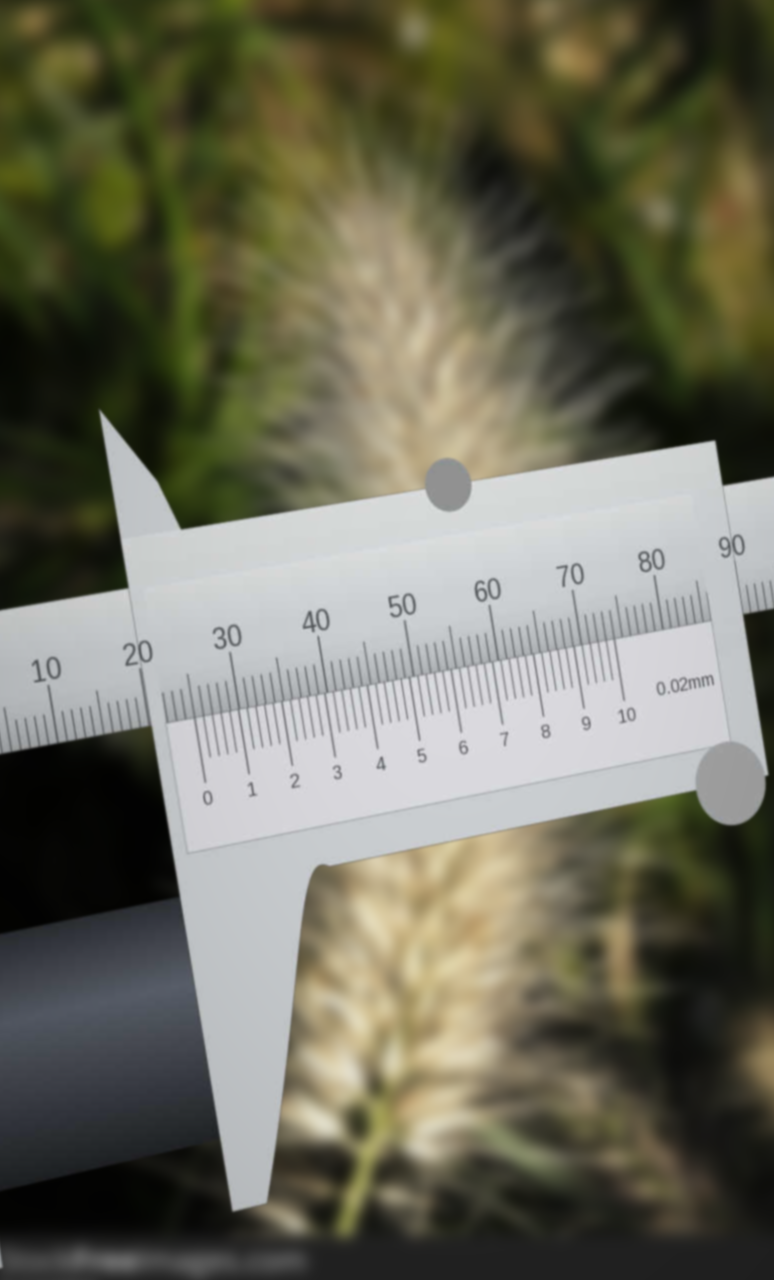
25.0
